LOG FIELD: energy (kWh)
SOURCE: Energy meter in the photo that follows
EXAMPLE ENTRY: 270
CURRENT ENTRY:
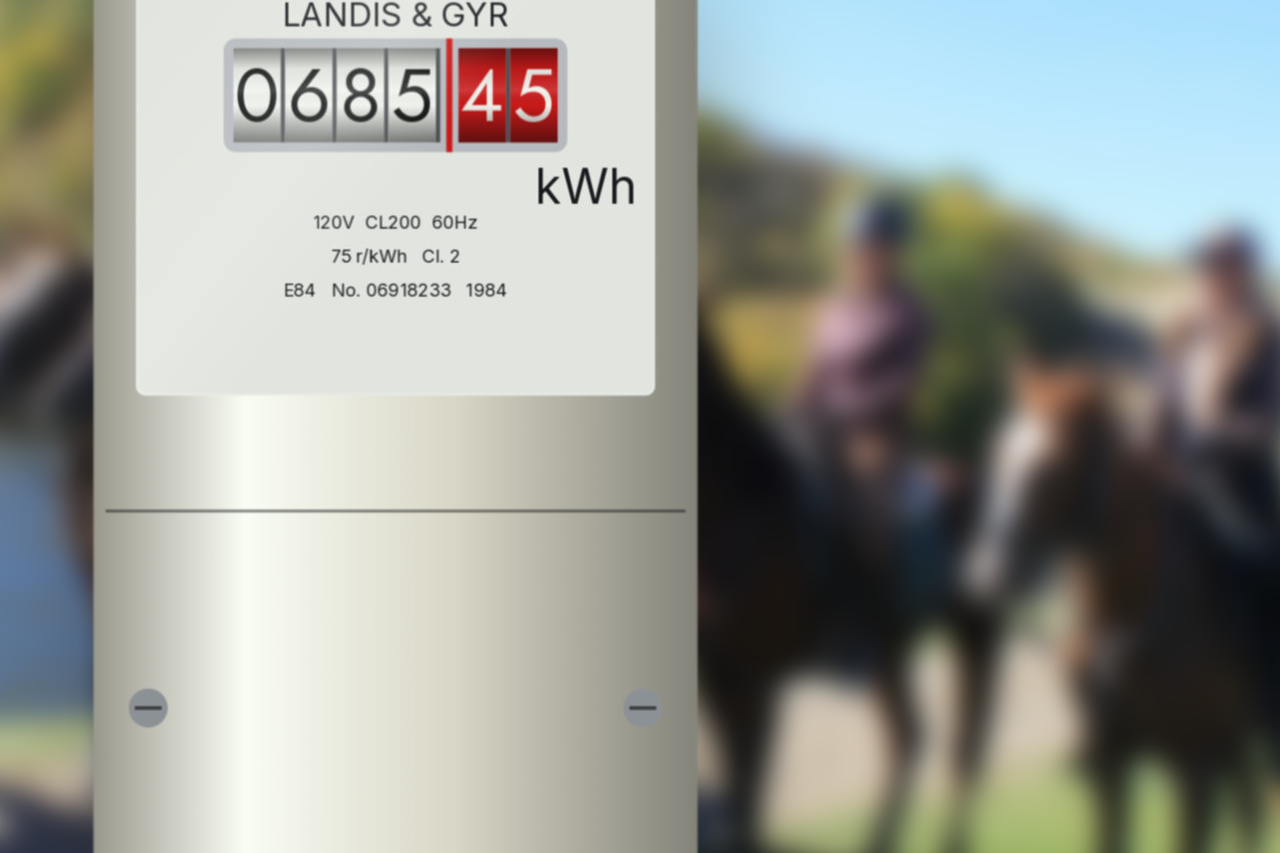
685.45
